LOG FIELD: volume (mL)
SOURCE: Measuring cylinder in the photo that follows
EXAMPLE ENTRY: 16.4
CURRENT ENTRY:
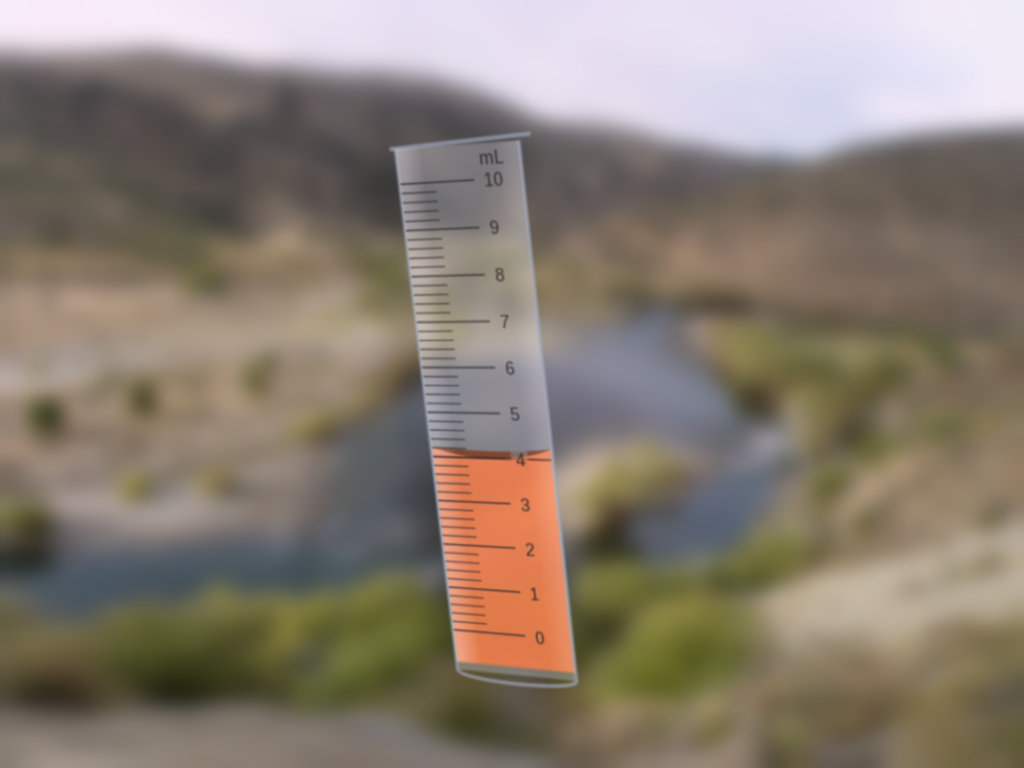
4
